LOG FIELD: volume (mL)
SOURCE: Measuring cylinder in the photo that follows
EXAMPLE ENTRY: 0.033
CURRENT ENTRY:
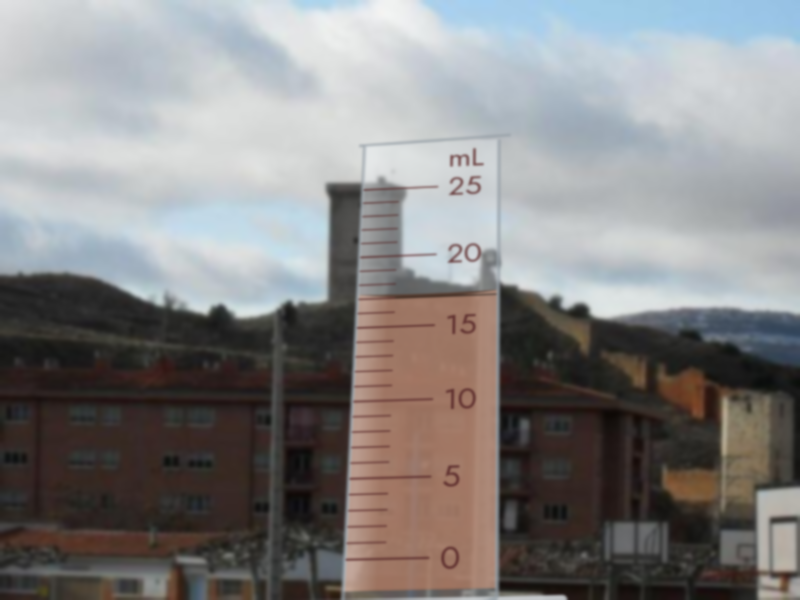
17
